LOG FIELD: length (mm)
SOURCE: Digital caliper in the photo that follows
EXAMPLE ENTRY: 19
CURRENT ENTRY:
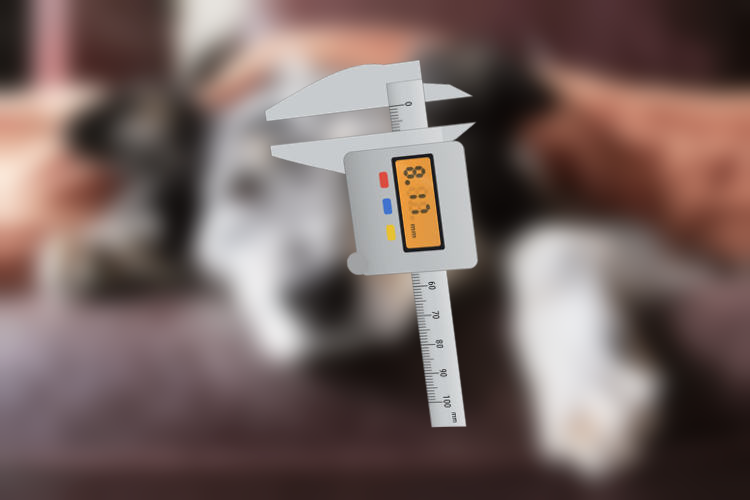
8.17
